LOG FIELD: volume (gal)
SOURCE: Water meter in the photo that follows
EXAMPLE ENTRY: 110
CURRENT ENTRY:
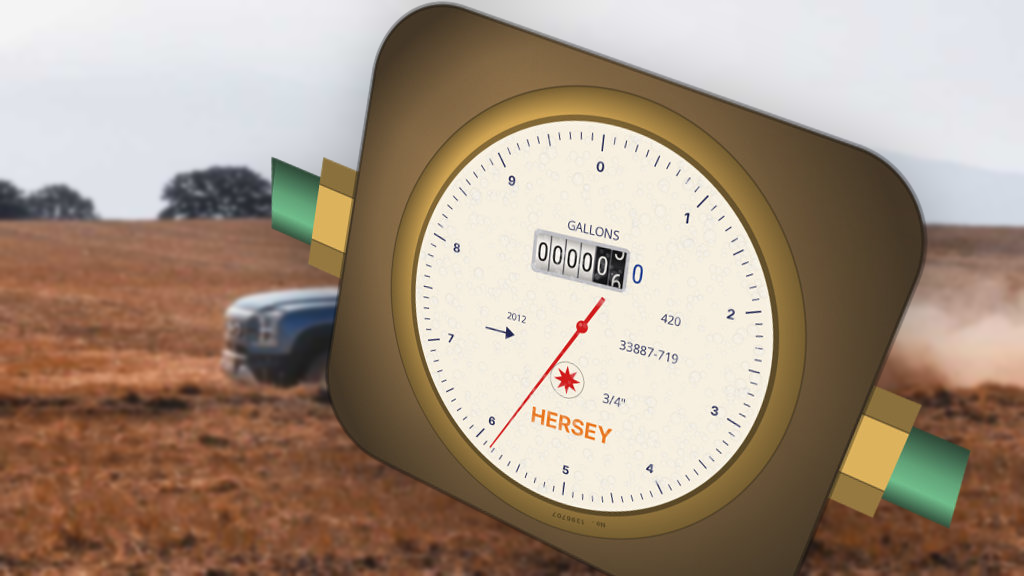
55.8
